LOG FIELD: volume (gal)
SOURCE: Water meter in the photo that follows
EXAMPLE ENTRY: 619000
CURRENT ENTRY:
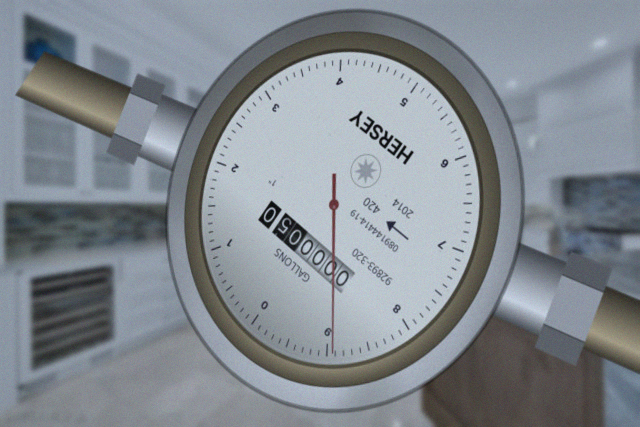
48.9
